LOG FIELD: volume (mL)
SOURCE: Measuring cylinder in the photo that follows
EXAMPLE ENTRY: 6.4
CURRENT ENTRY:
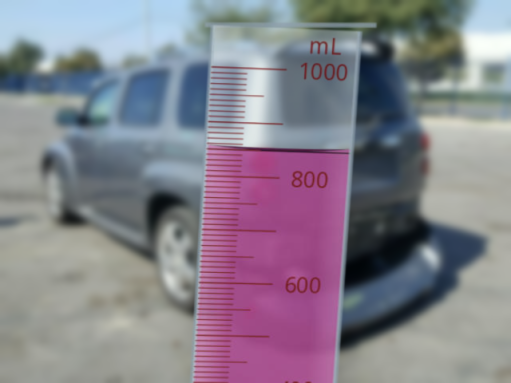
850
